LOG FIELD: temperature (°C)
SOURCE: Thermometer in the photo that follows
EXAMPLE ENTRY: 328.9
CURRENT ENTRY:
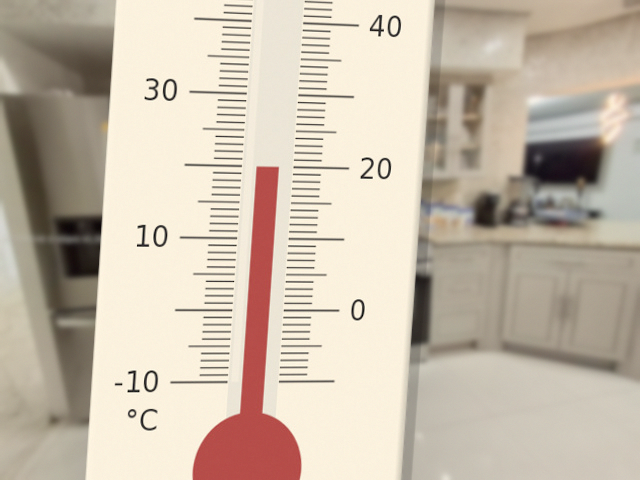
20
